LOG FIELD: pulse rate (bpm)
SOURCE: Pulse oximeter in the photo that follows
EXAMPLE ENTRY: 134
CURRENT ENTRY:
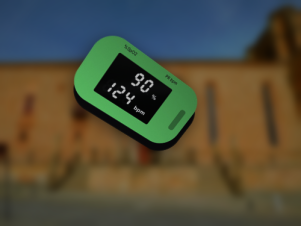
124
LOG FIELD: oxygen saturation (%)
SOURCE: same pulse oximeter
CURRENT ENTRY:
90
